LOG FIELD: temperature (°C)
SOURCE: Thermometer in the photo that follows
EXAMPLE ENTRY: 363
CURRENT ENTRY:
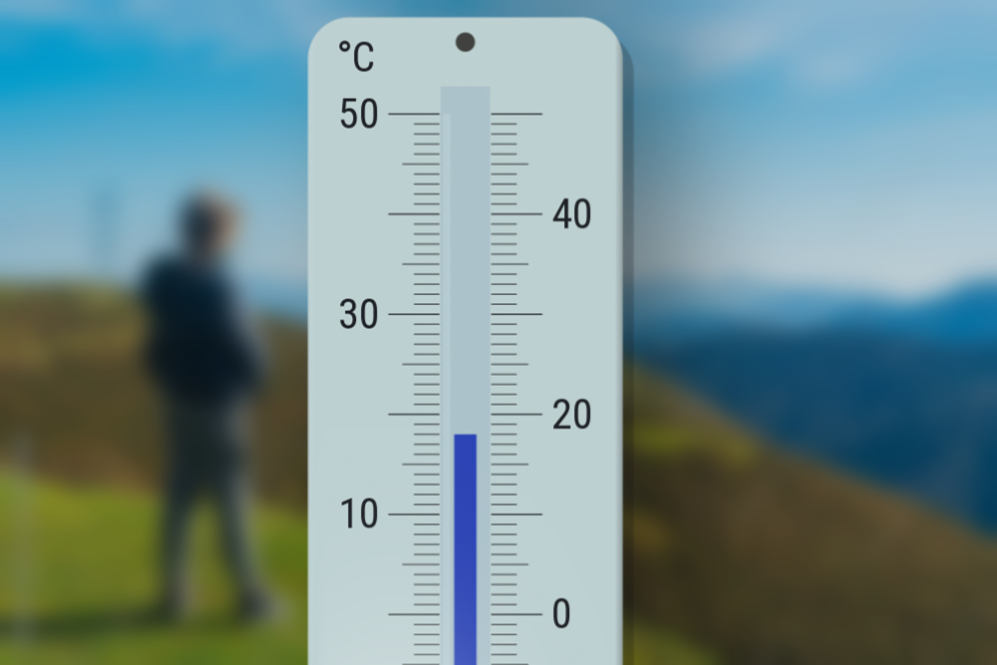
18
